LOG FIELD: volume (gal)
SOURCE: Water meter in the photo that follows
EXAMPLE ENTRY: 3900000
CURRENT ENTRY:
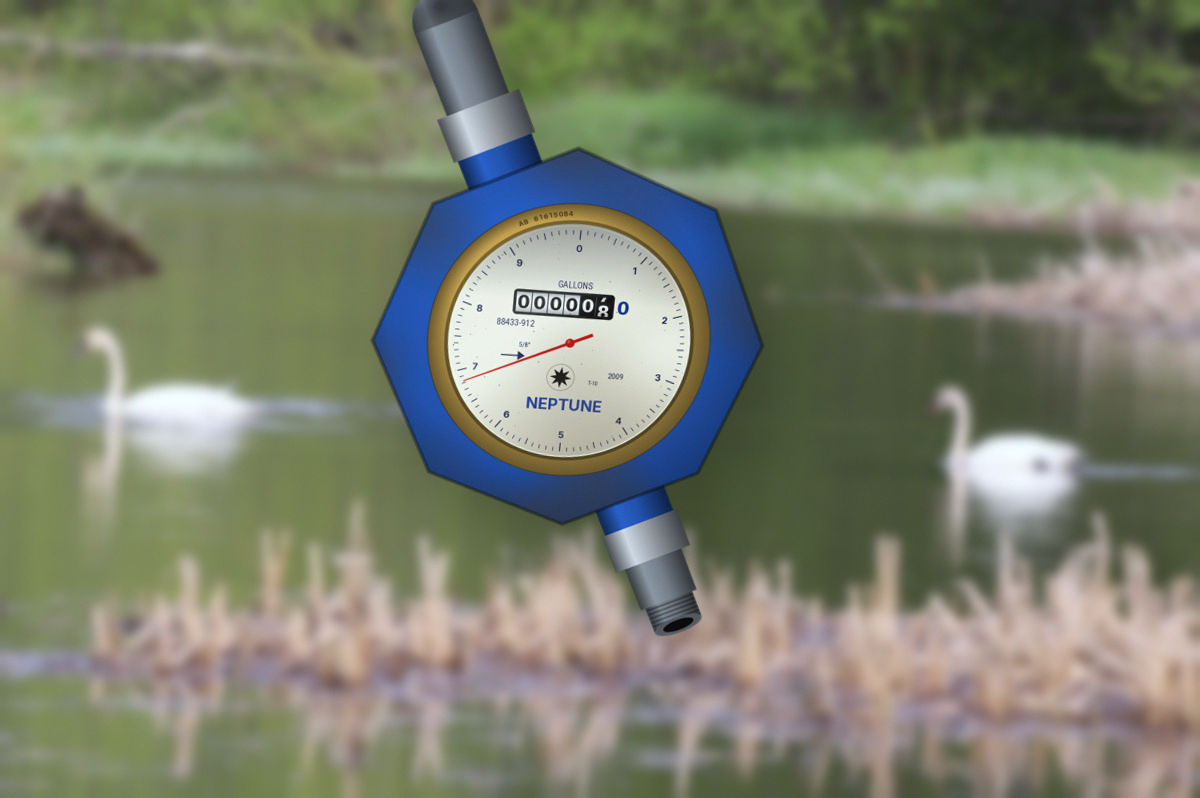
76.8
